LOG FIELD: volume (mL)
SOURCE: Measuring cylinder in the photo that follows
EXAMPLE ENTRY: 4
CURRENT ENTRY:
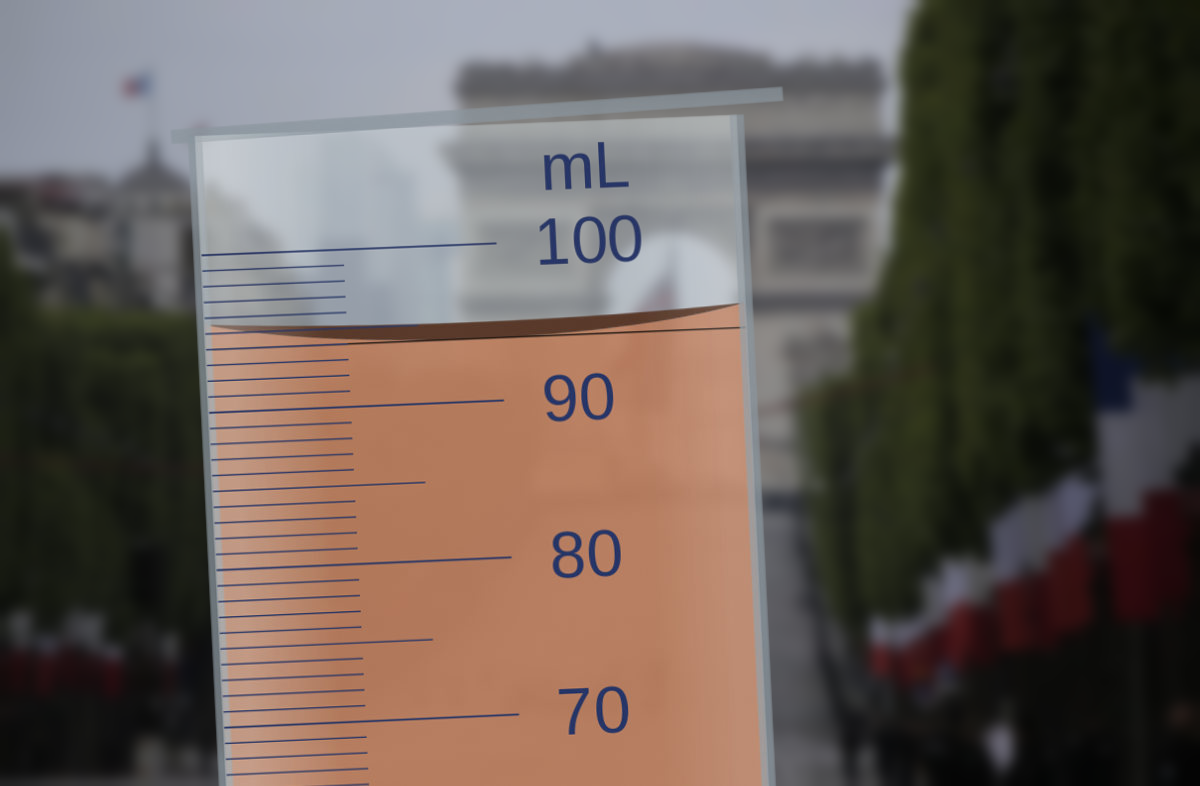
94
